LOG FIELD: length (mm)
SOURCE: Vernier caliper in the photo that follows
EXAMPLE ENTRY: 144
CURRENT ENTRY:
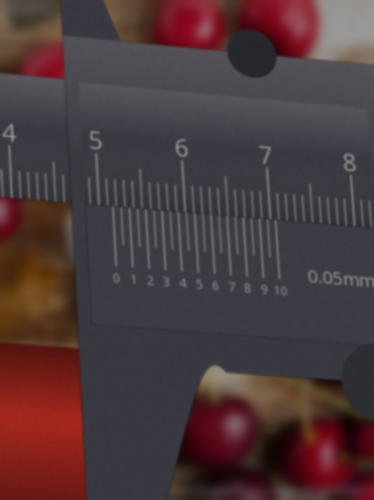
51.6
